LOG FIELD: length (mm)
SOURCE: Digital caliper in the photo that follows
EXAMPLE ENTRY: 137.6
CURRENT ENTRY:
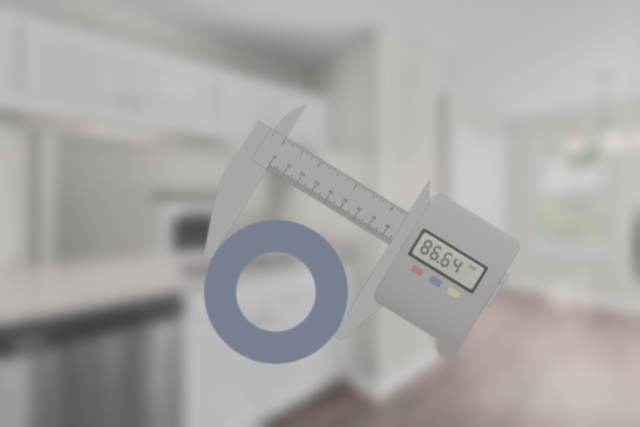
86.64
